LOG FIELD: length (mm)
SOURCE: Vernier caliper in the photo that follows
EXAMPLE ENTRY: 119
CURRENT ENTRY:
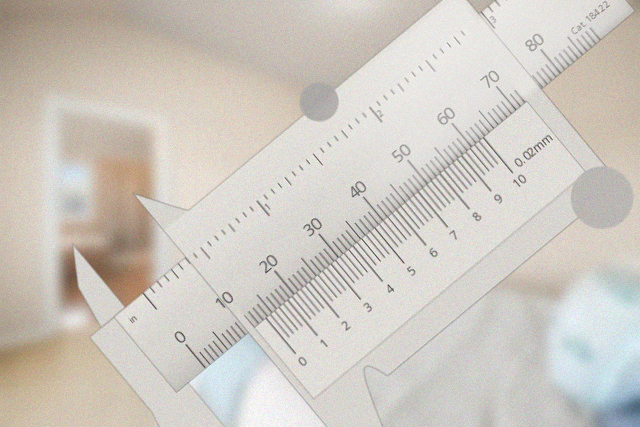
13.6
